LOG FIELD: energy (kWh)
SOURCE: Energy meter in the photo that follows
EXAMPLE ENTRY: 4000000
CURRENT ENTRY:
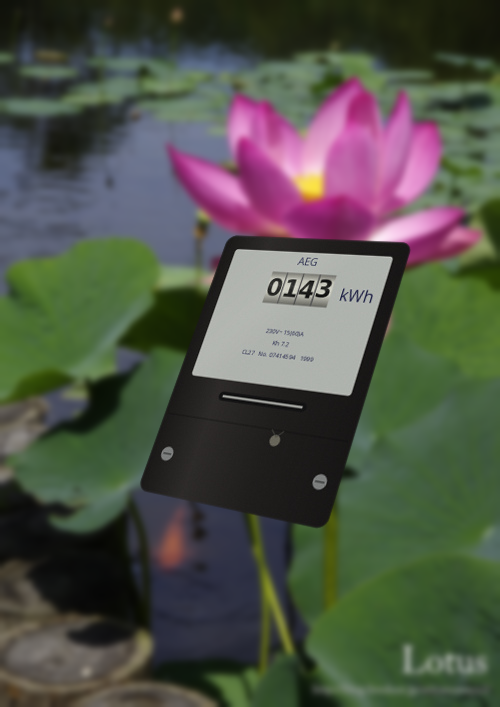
143
